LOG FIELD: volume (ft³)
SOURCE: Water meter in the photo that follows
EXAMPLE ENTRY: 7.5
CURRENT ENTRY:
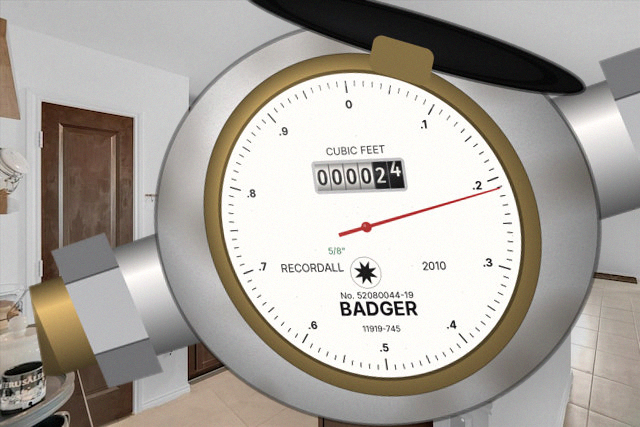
24.21
